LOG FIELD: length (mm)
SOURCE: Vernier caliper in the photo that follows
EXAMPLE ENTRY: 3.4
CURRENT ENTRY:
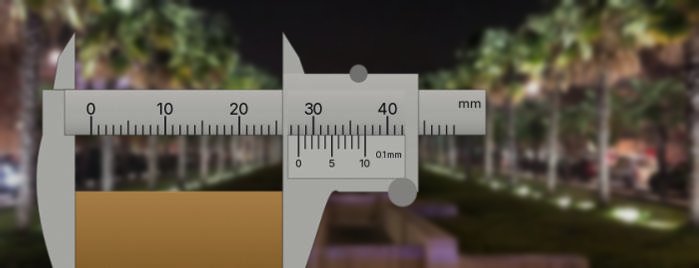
28.0
